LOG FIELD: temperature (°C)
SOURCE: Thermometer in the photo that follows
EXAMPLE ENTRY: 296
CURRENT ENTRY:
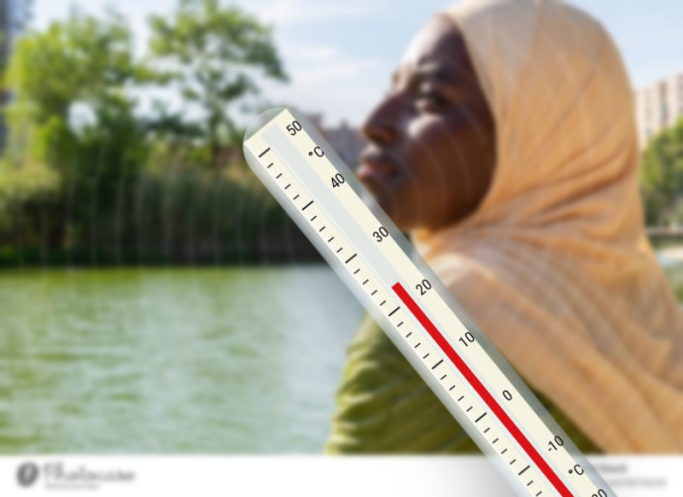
23
